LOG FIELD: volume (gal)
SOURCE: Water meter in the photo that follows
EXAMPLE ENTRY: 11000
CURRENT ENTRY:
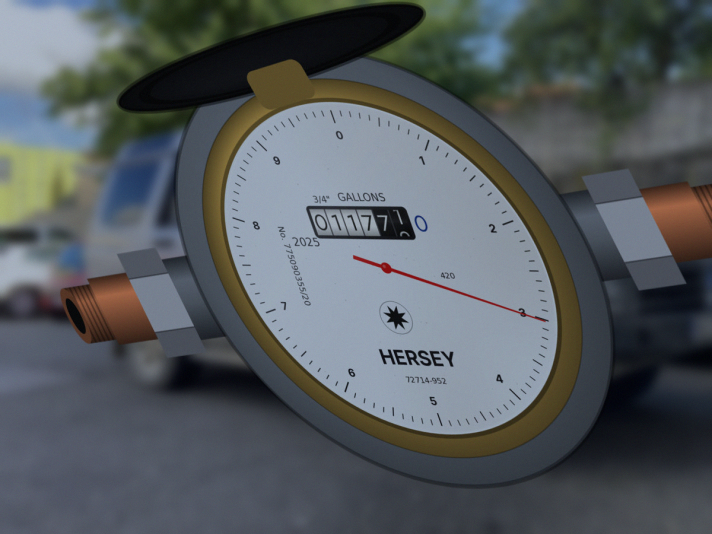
117713.0
